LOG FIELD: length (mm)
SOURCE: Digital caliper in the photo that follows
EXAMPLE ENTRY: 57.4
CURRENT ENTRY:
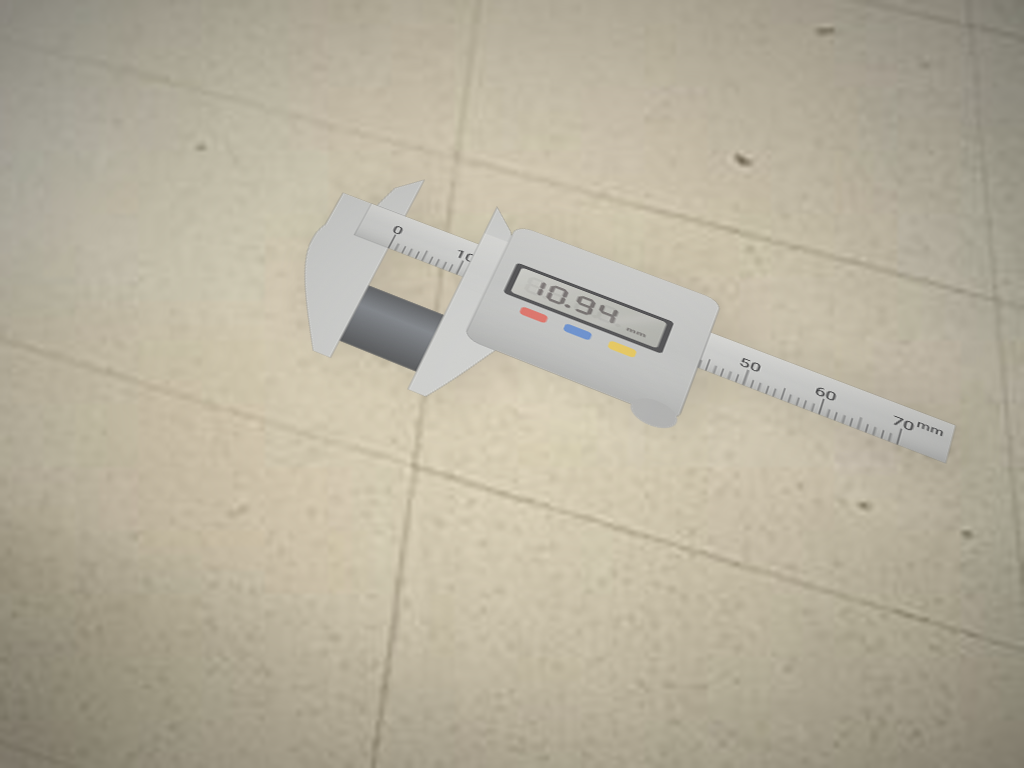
10.94
